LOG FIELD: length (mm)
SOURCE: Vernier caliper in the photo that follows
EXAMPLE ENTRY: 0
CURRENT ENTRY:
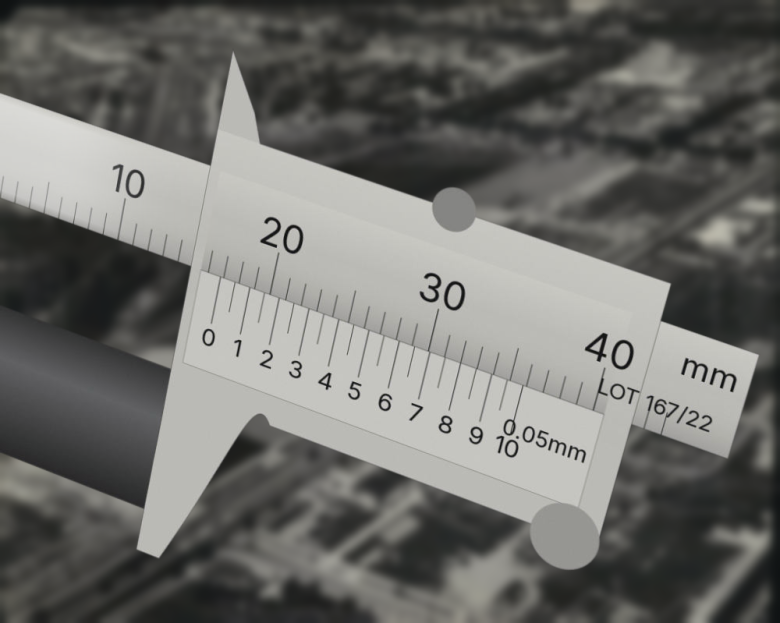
16.8
